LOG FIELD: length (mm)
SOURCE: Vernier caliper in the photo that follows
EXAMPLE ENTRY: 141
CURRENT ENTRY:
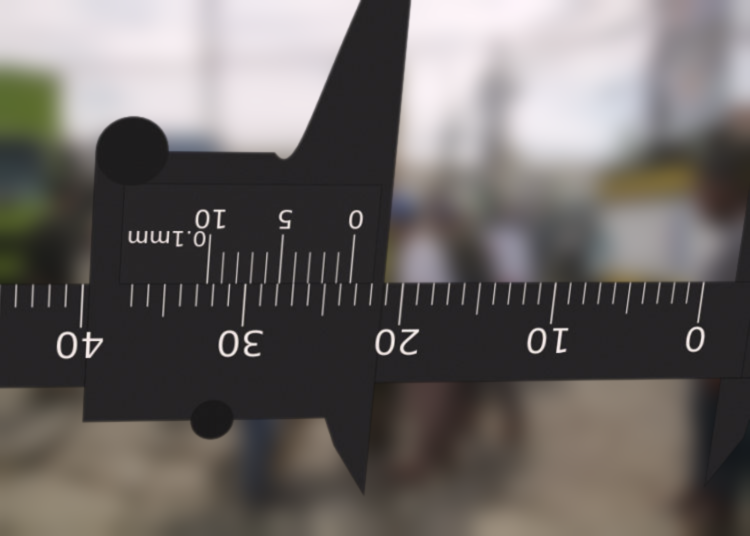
23.4
